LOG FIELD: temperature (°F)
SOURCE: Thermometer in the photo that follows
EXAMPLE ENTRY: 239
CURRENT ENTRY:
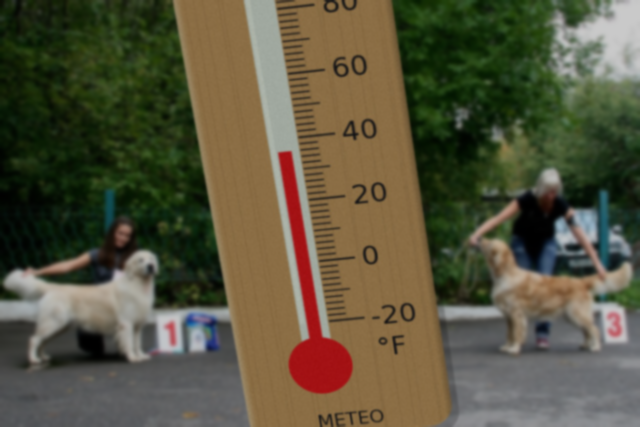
36
